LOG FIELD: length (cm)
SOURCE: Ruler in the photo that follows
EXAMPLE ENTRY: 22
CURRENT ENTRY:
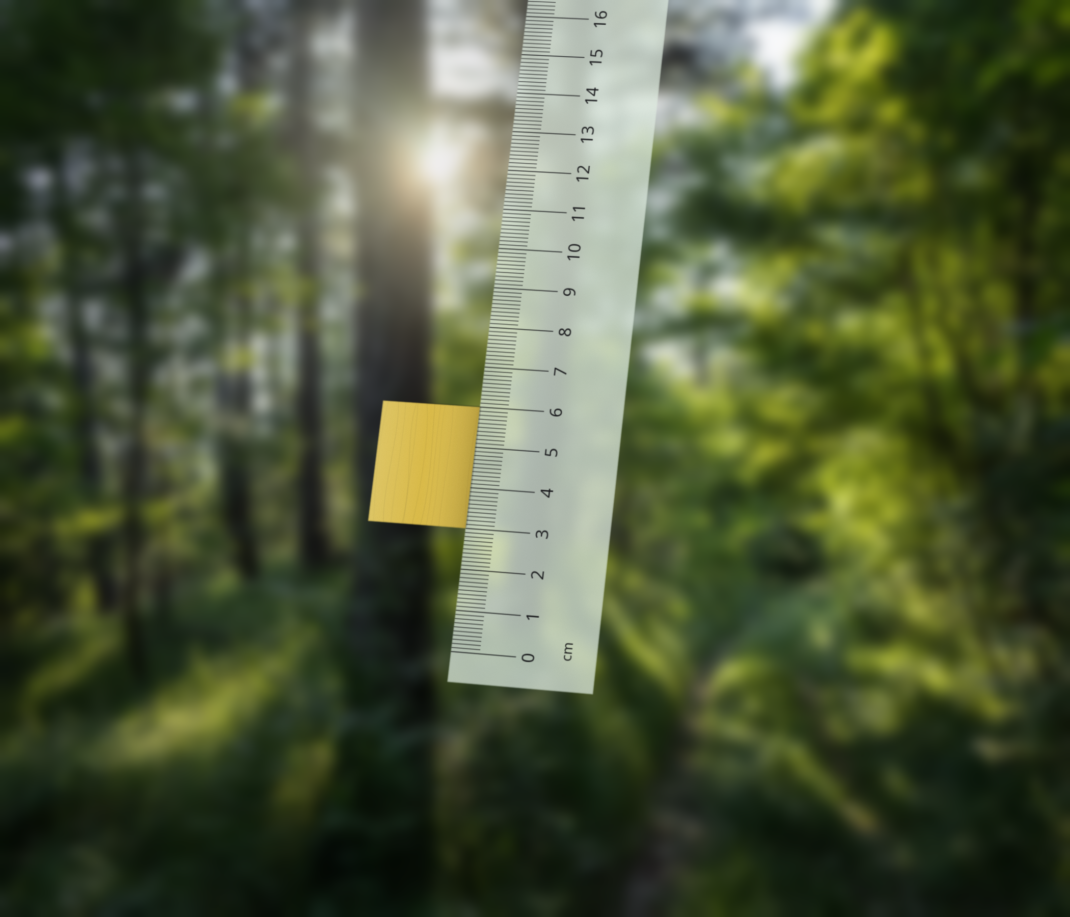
3
